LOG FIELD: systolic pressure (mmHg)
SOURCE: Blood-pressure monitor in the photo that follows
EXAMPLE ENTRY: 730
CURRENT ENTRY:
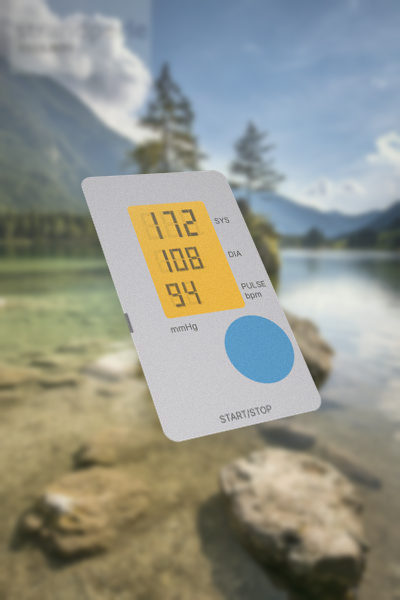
172
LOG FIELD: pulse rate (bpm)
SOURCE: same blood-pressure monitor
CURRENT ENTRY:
94
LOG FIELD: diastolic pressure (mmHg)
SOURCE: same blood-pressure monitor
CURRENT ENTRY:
108
